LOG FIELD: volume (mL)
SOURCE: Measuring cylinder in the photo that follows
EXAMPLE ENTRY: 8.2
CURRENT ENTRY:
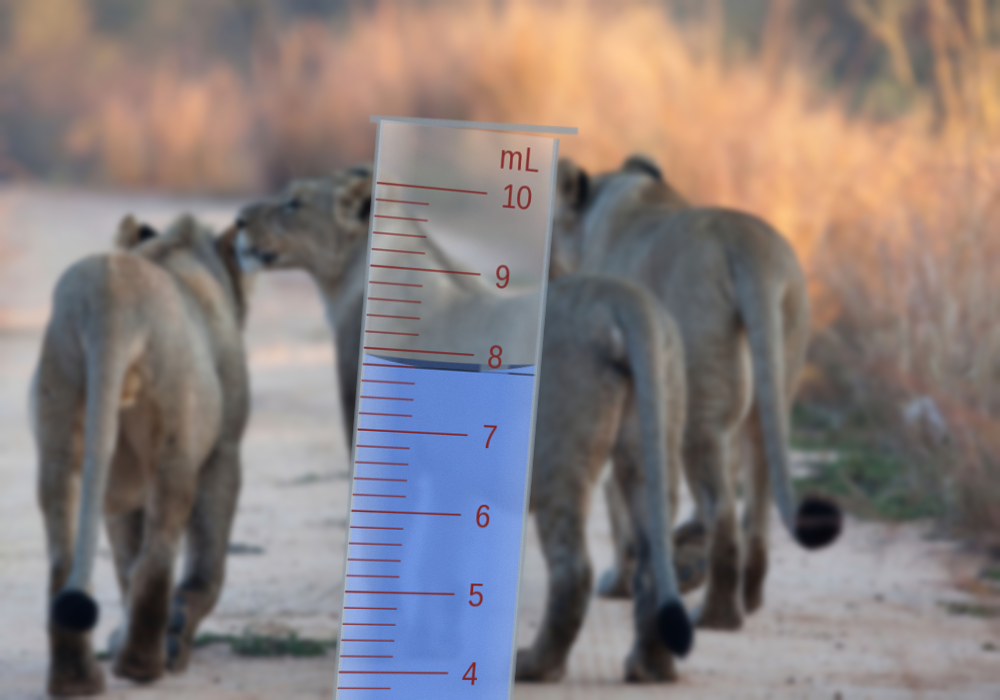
7.8
